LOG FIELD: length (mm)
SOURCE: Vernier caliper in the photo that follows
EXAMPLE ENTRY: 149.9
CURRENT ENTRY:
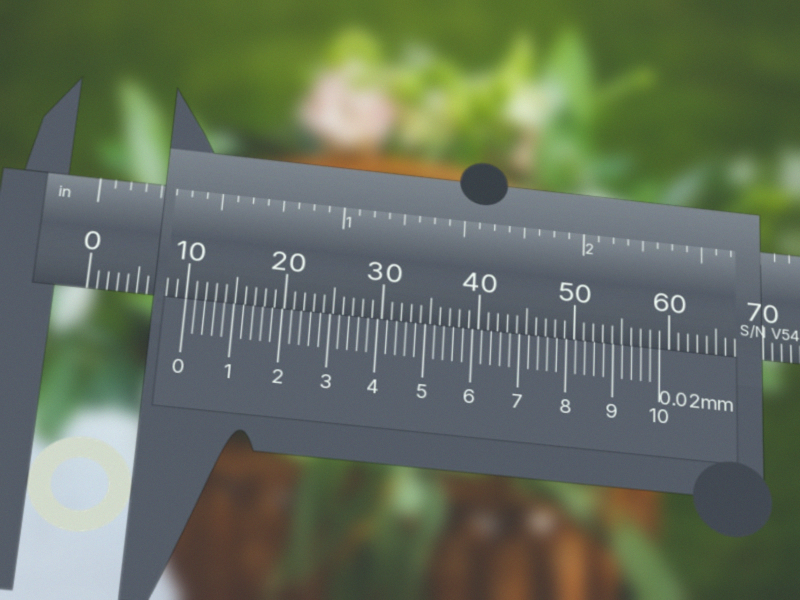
10.0
